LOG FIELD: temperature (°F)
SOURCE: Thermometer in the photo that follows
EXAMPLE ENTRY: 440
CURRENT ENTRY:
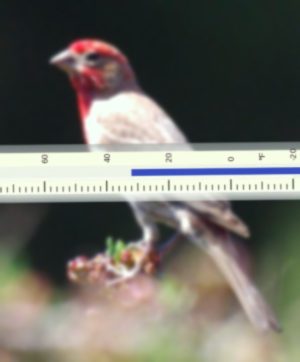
32
